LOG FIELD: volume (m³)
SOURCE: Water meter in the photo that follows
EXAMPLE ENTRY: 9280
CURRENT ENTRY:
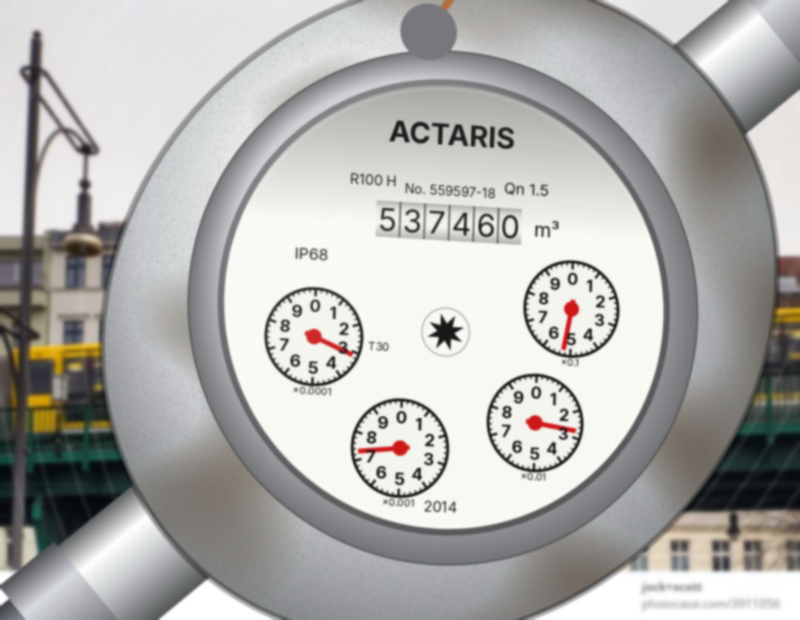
537460.5273
